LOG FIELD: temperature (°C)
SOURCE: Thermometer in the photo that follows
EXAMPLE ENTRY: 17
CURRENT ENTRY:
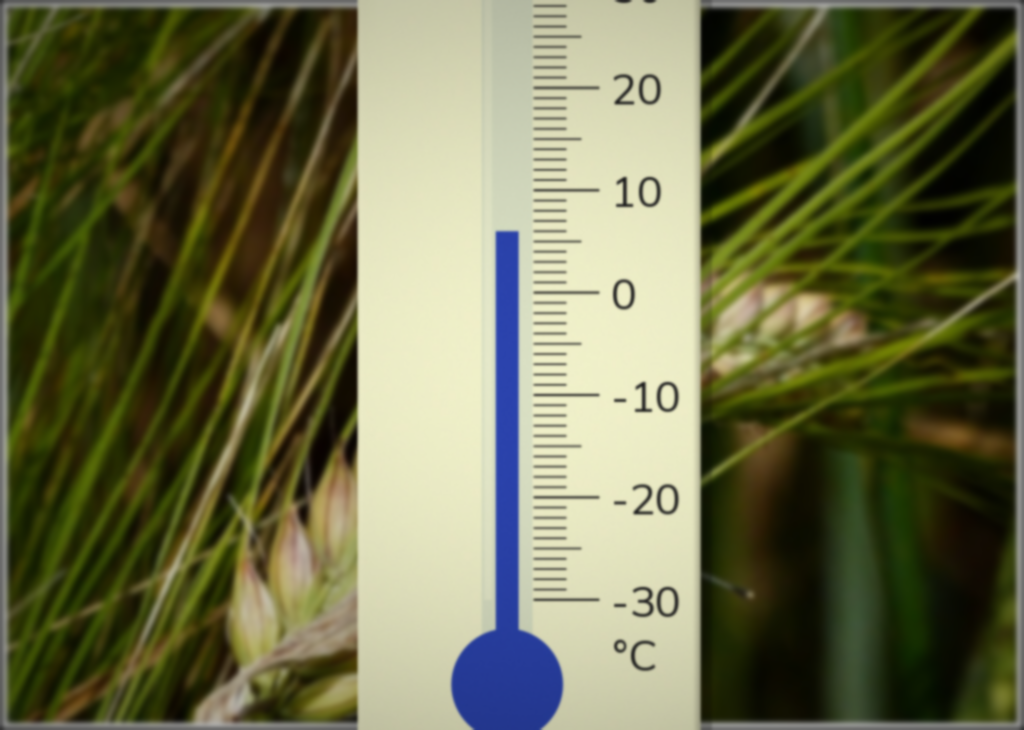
6
